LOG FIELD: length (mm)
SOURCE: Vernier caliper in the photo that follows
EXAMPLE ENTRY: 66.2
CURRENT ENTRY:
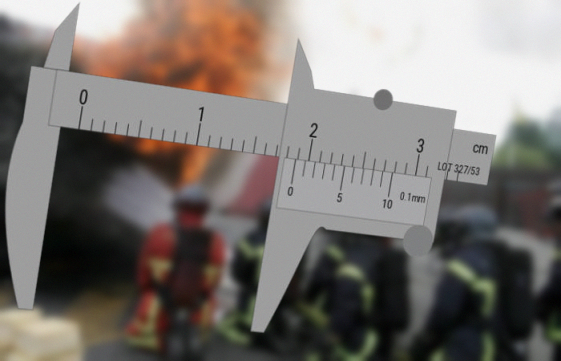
18.8
